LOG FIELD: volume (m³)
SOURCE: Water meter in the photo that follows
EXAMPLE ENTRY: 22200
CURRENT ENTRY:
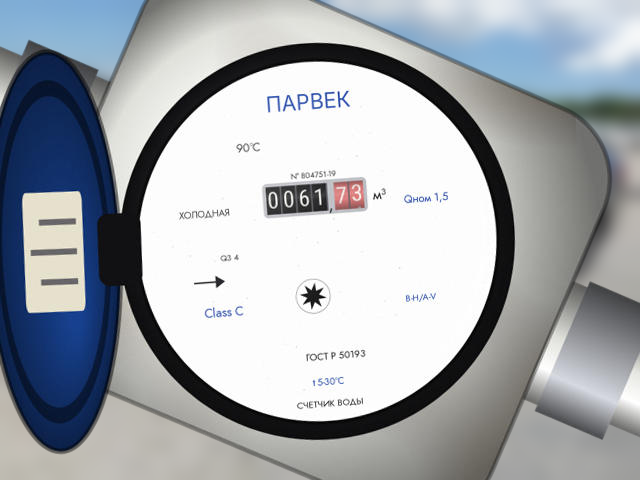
61.73
